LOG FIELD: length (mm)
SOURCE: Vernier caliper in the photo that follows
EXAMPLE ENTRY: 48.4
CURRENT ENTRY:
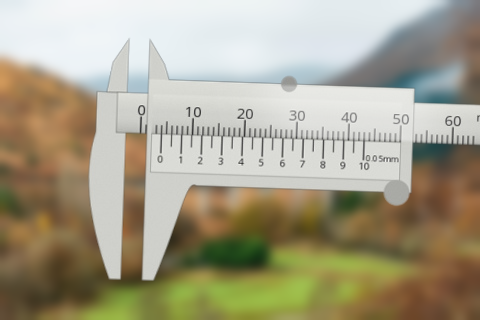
4.0
